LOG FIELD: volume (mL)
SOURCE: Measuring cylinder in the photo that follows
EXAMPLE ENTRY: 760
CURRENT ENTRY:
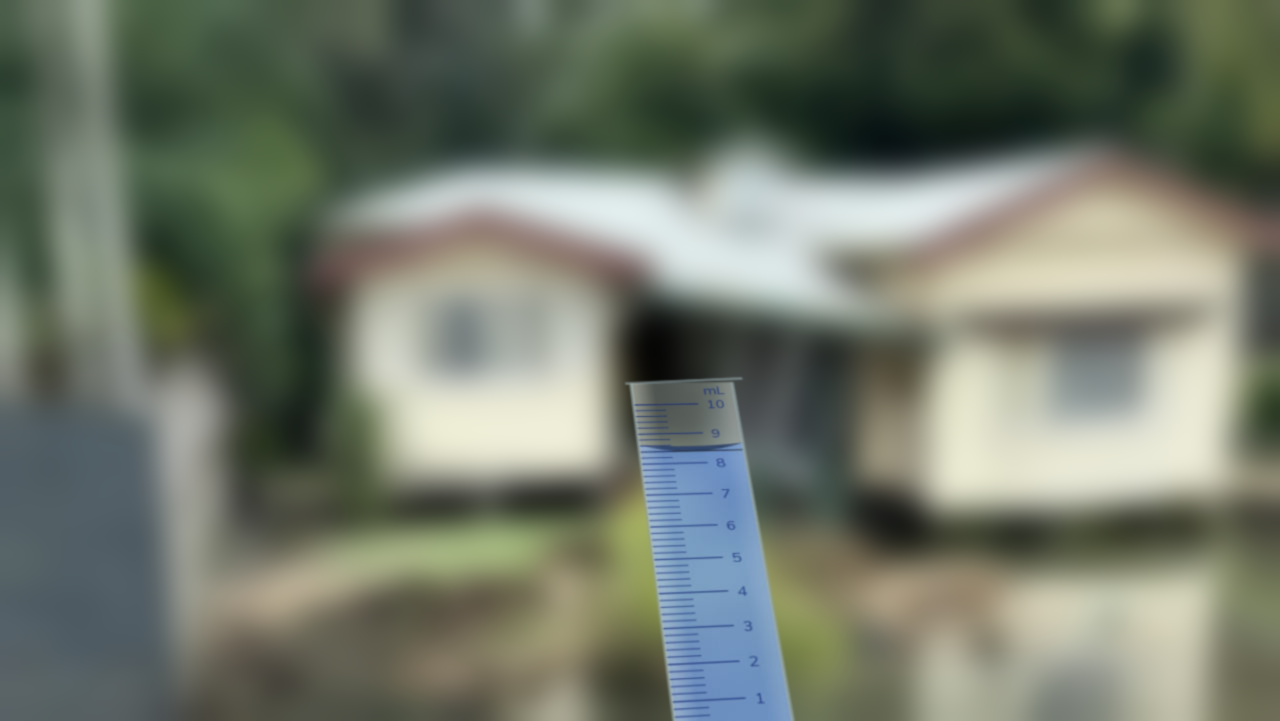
8.4
